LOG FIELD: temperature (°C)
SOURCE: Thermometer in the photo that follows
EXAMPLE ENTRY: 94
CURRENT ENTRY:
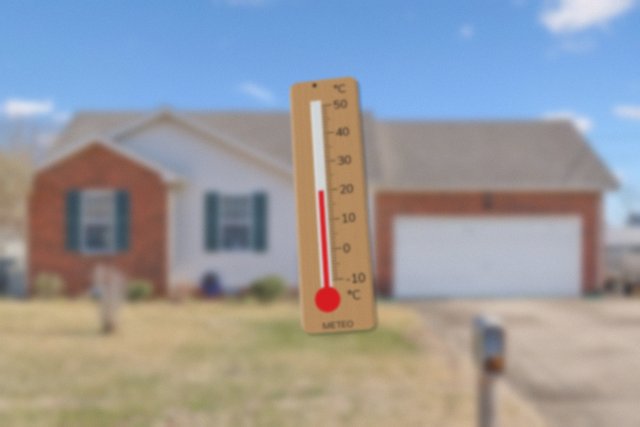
20
